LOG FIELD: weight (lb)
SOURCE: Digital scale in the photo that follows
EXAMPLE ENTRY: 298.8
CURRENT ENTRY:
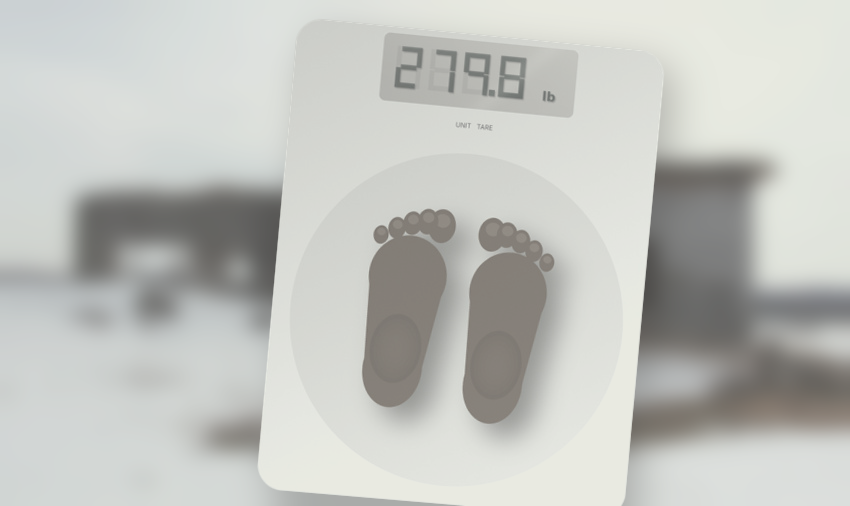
279.8
